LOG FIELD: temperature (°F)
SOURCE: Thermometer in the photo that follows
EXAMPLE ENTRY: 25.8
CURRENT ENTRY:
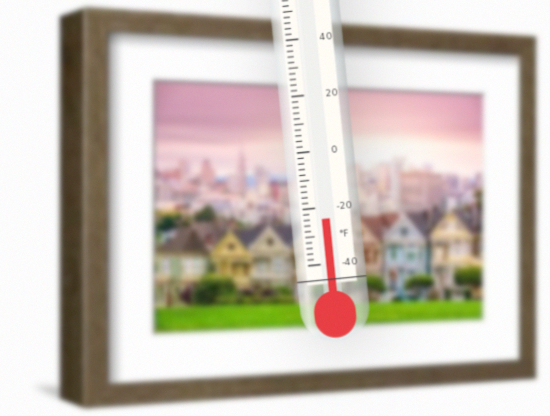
-24
